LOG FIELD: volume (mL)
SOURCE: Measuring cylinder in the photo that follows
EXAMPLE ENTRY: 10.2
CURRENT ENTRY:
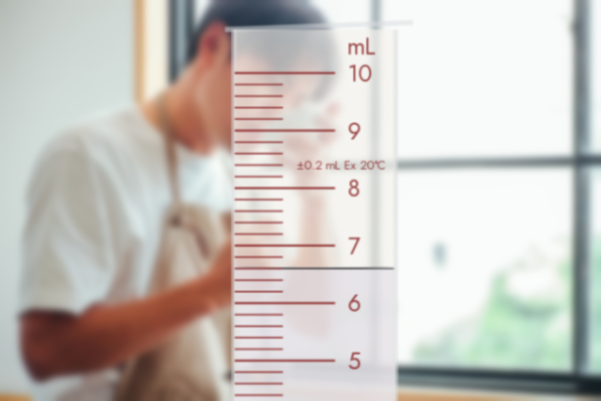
6.6
